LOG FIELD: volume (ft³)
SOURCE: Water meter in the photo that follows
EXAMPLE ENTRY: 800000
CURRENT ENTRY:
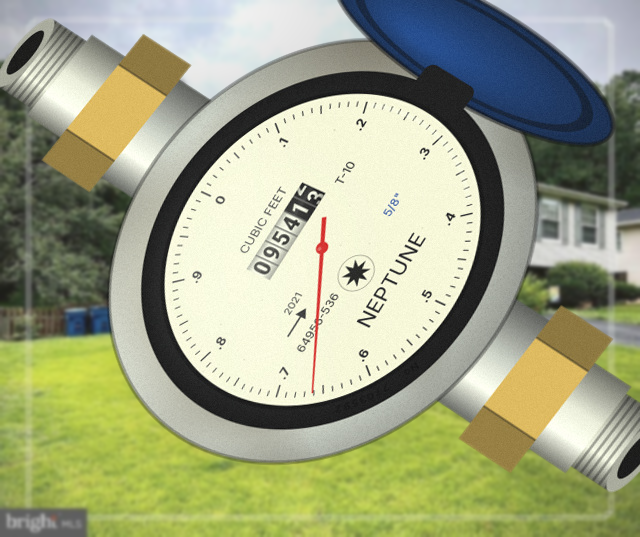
95412.66
